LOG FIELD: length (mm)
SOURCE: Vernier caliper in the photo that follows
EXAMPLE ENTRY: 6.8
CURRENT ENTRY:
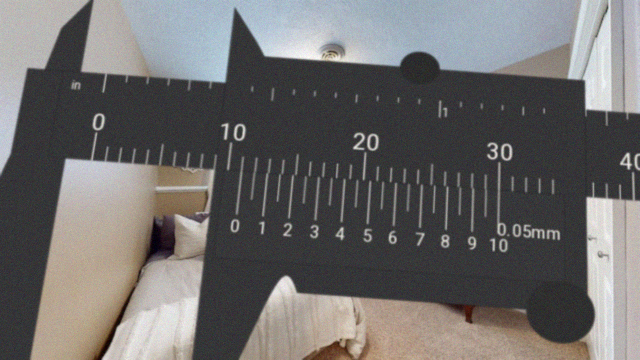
11.0
